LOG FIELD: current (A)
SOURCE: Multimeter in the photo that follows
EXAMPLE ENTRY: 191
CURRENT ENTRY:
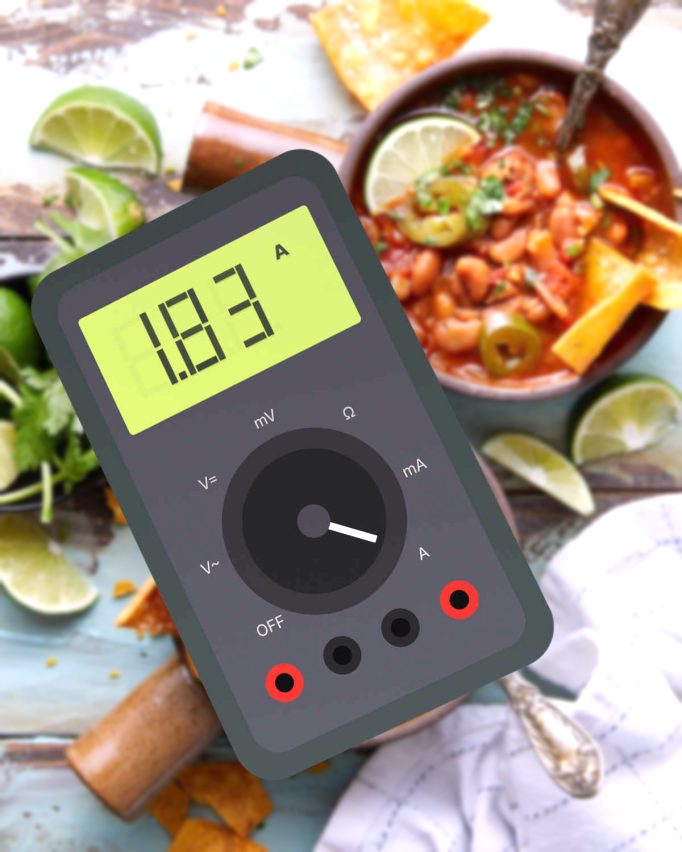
1.83
